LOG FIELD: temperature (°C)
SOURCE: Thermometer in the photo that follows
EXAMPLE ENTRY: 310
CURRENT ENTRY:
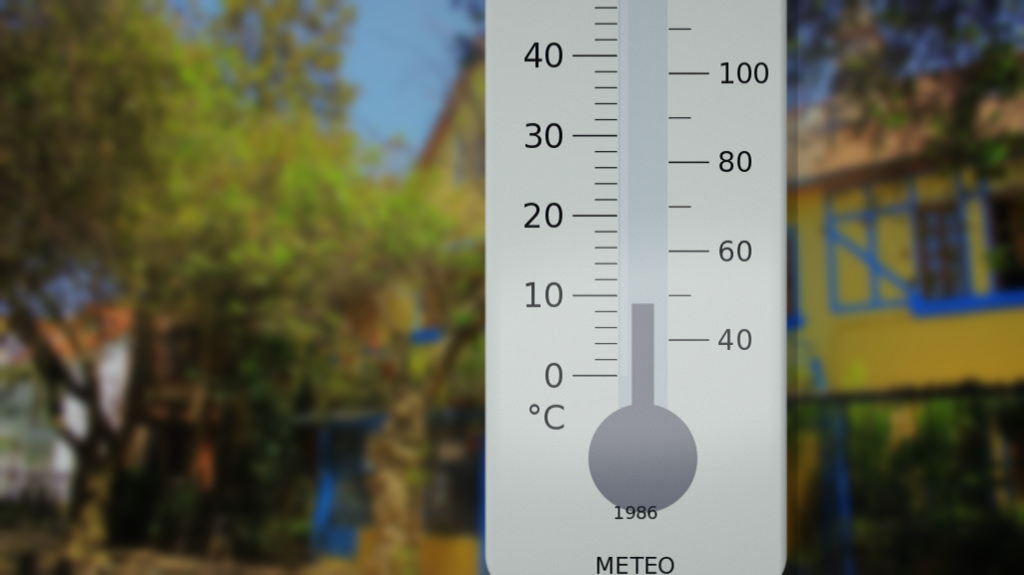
9
